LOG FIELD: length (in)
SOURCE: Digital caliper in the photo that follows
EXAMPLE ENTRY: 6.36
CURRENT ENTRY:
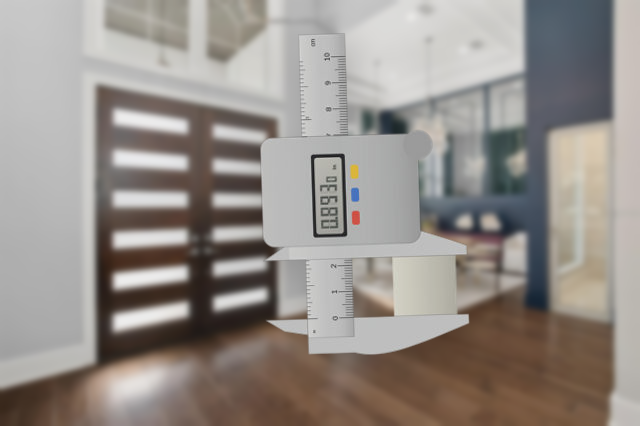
0.8930
